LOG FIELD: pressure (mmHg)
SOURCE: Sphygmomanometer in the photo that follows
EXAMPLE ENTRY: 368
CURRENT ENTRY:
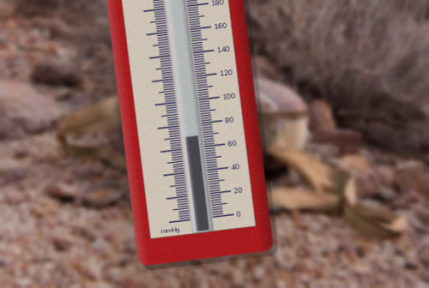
70
